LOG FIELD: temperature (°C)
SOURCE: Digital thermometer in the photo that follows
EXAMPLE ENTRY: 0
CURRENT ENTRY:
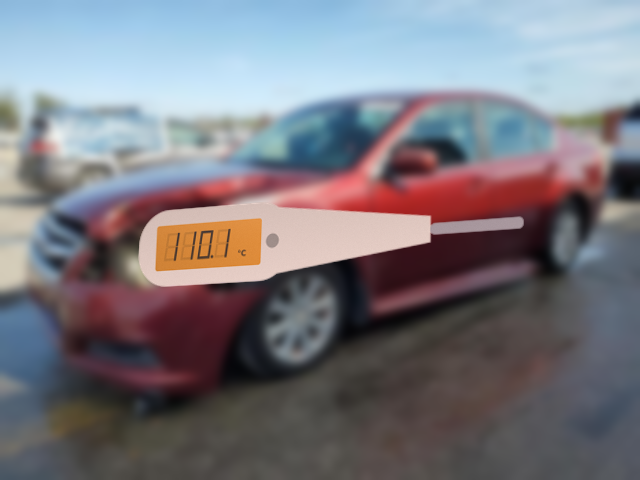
110.1
